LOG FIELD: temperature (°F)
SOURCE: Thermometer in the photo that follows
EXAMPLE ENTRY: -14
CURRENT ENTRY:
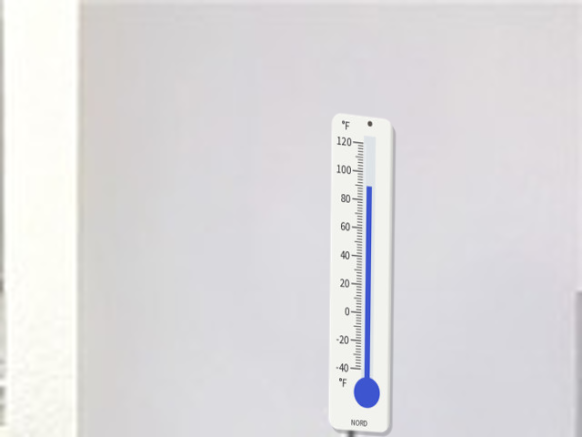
90
